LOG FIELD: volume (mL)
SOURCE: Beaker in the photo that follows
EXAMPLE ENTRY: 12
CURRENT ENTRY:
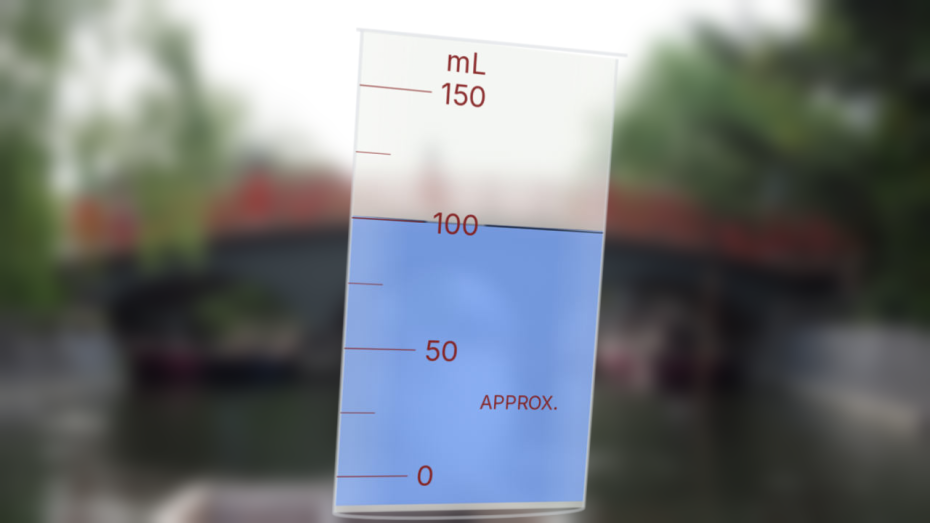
100
